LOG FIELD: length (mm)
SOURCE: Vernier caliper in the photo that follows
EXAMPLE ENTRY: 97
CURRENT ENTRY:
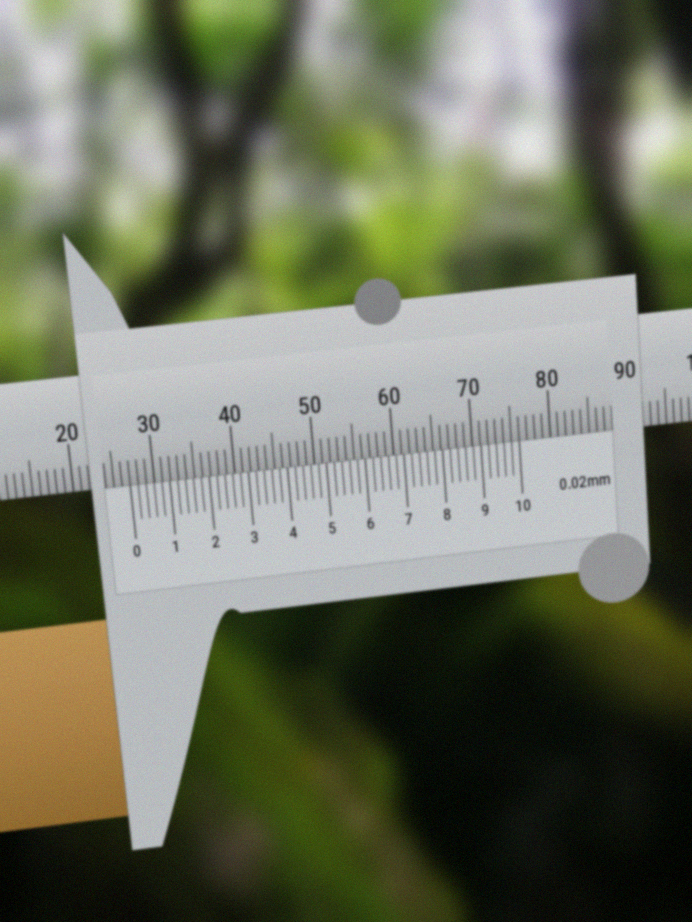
27.0
